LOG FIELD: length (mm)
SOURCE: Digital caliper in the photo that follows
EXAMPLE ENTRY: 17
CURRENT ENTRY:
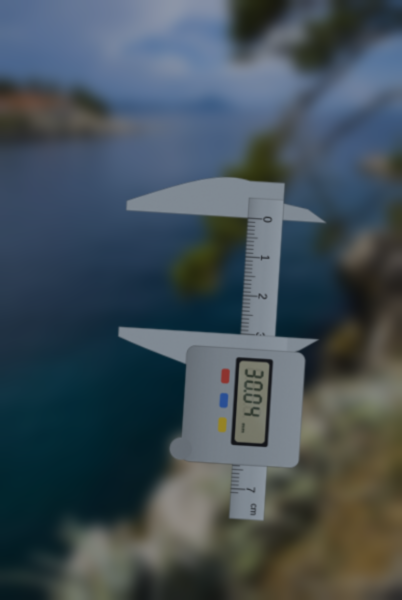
30.04
